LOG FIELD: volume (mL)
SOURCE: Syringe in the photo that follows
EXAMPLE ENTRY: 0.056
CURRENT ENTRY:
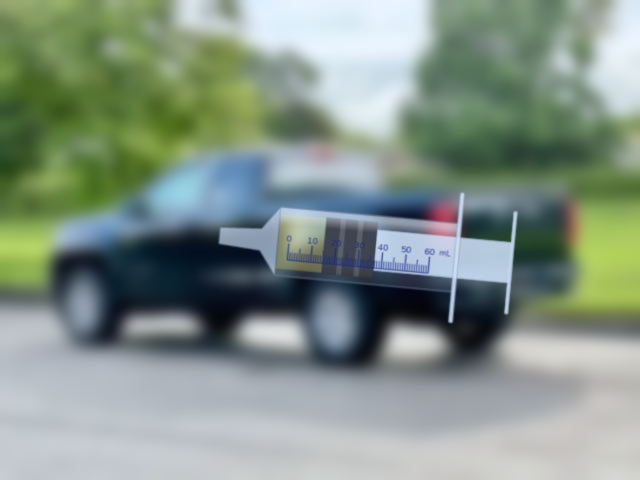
15
